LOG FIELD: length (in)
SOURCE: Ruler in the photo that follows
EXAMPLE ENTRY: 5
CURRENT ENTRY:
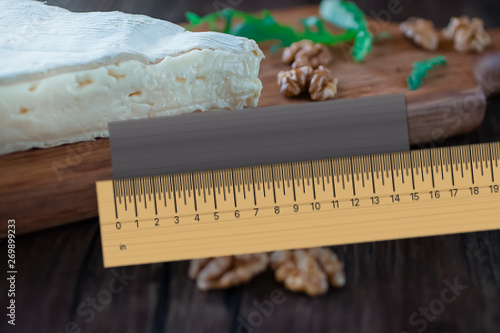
15
